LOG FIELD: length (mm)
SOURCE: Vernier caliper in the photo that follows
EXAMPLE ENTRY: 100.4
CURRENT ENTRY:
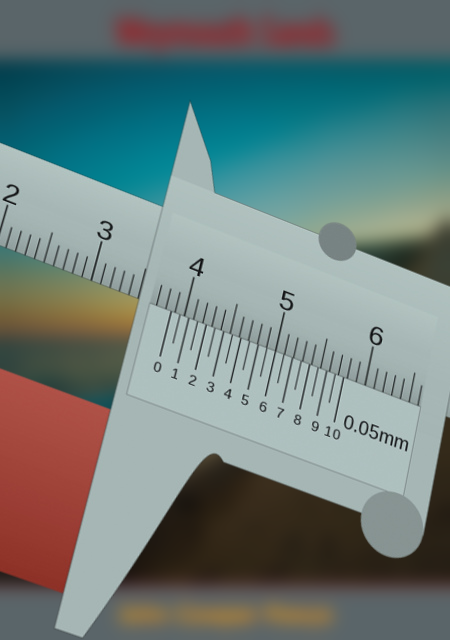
38.6
